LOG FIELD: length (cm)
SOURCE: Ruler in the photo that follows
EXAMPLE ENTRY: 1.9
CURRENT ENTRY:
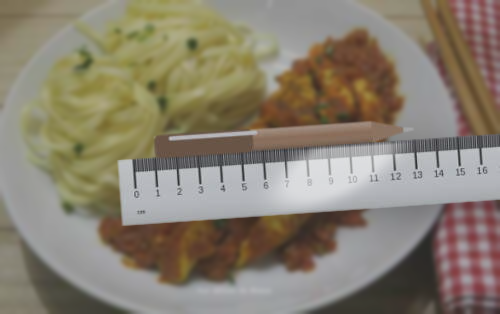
12
